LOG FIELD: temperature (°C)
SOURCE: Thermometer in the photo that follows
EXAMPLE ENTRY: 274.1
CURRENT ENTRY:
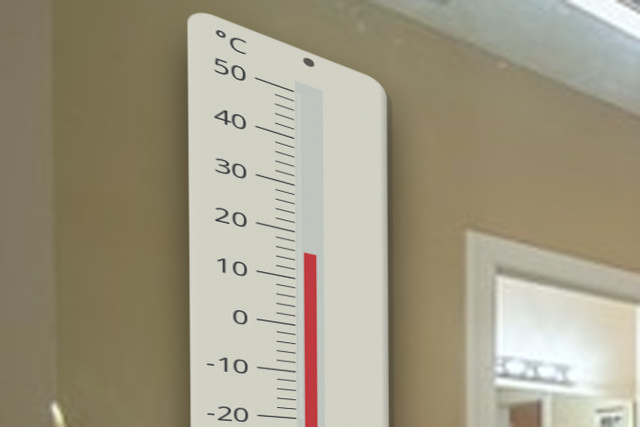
16
